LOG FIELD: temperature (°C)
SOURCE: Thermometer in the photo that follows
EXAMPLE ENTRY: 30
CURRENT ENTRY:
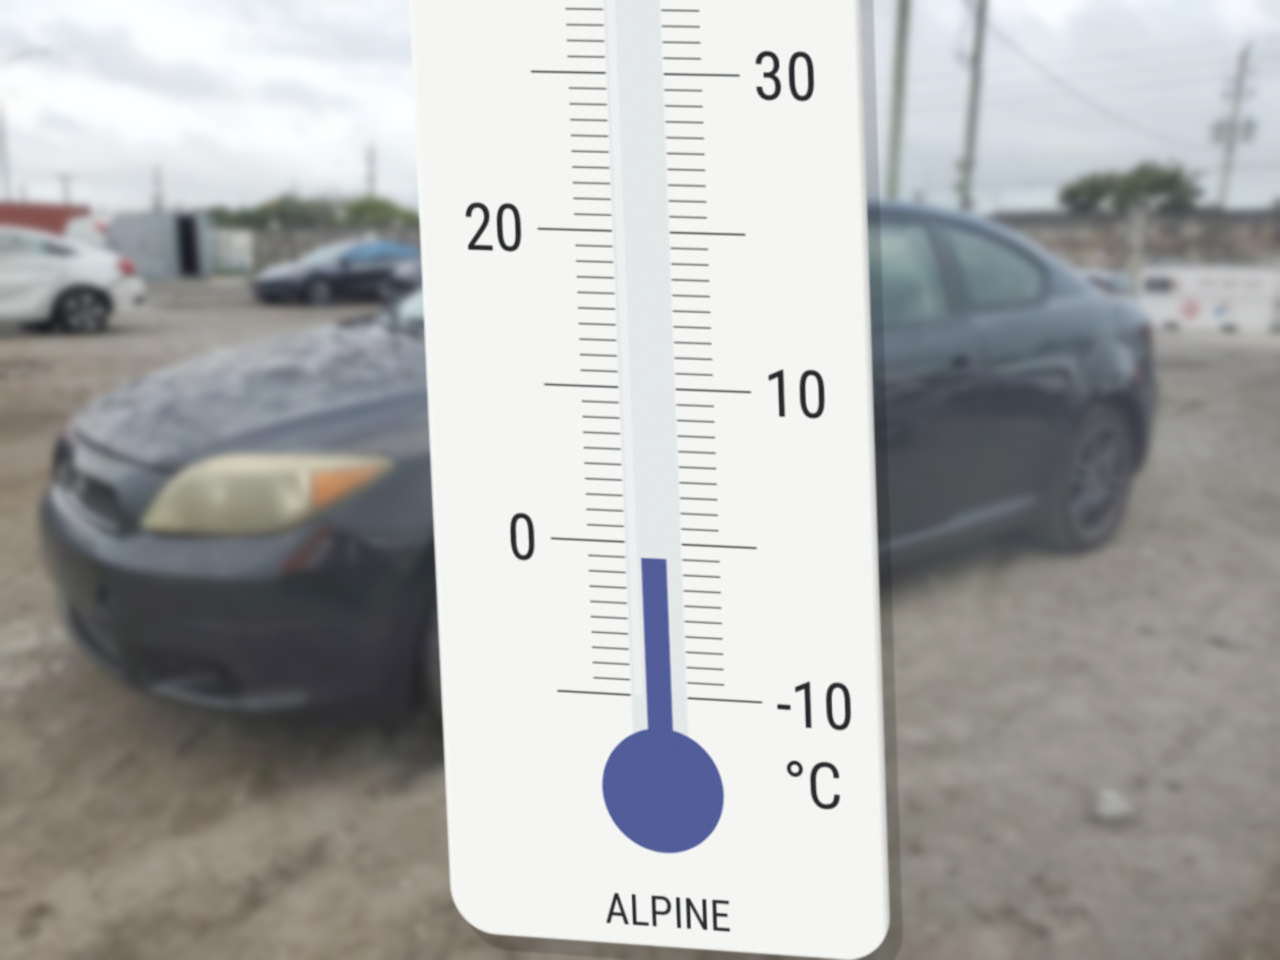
-1
